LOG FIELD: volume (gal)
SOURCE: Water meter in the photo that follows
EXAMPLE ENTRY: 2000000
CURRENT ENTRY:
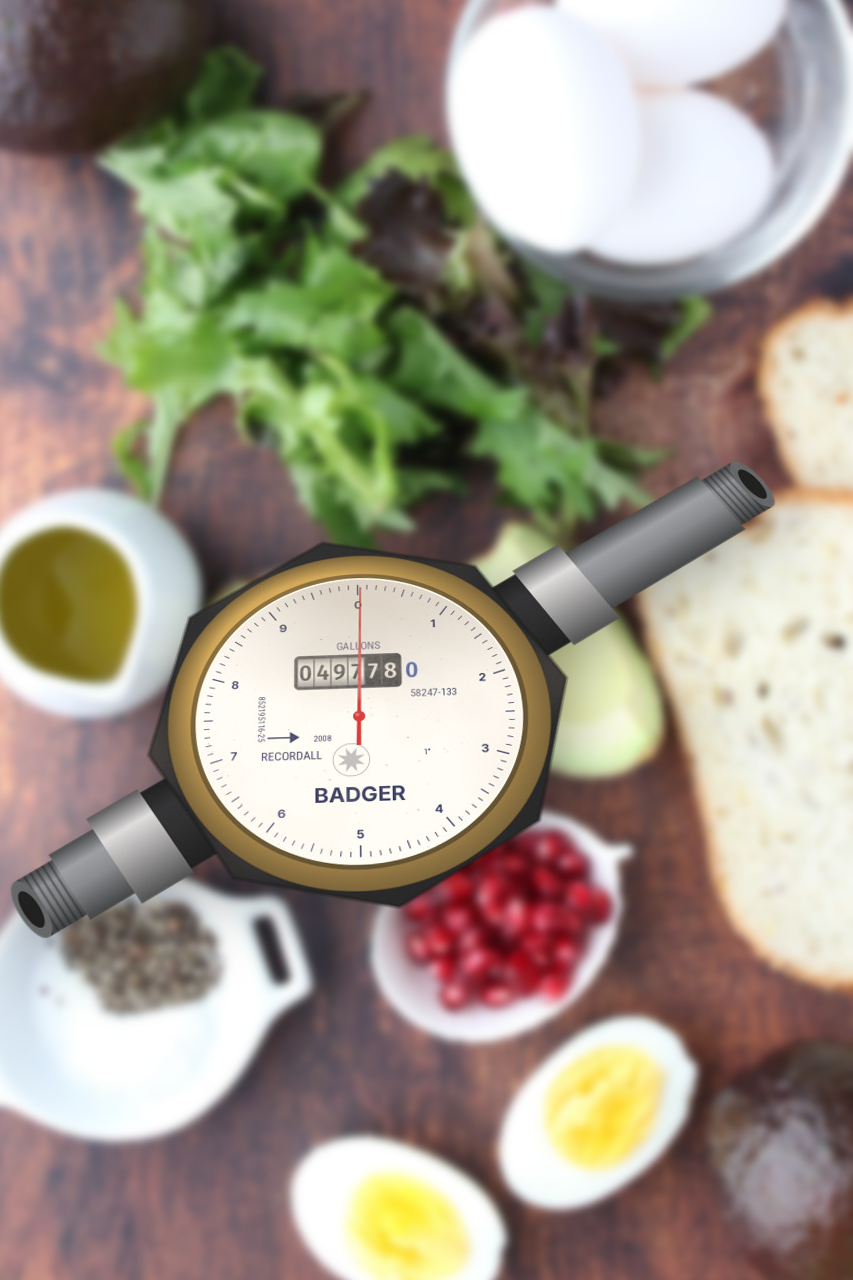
497780.0
